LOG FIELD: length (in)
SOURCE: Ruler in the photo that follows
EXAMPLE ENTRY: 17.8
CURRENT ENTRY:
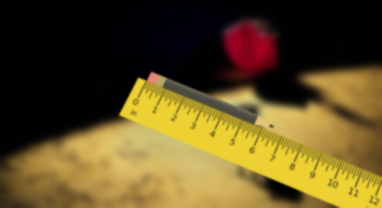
6.5
